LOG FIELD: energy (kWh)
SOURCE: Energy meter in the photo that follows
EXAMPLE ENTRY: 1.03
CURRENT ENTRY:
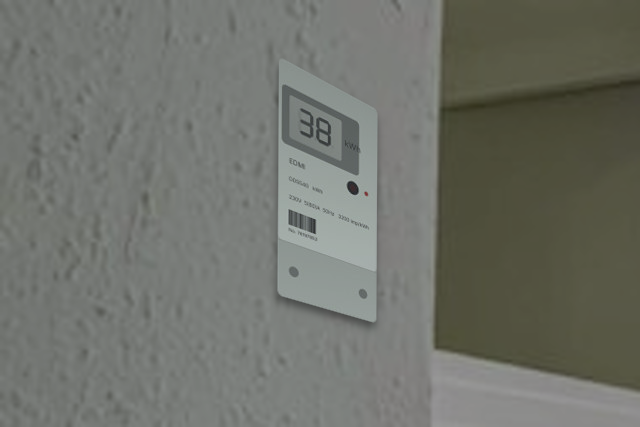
38
